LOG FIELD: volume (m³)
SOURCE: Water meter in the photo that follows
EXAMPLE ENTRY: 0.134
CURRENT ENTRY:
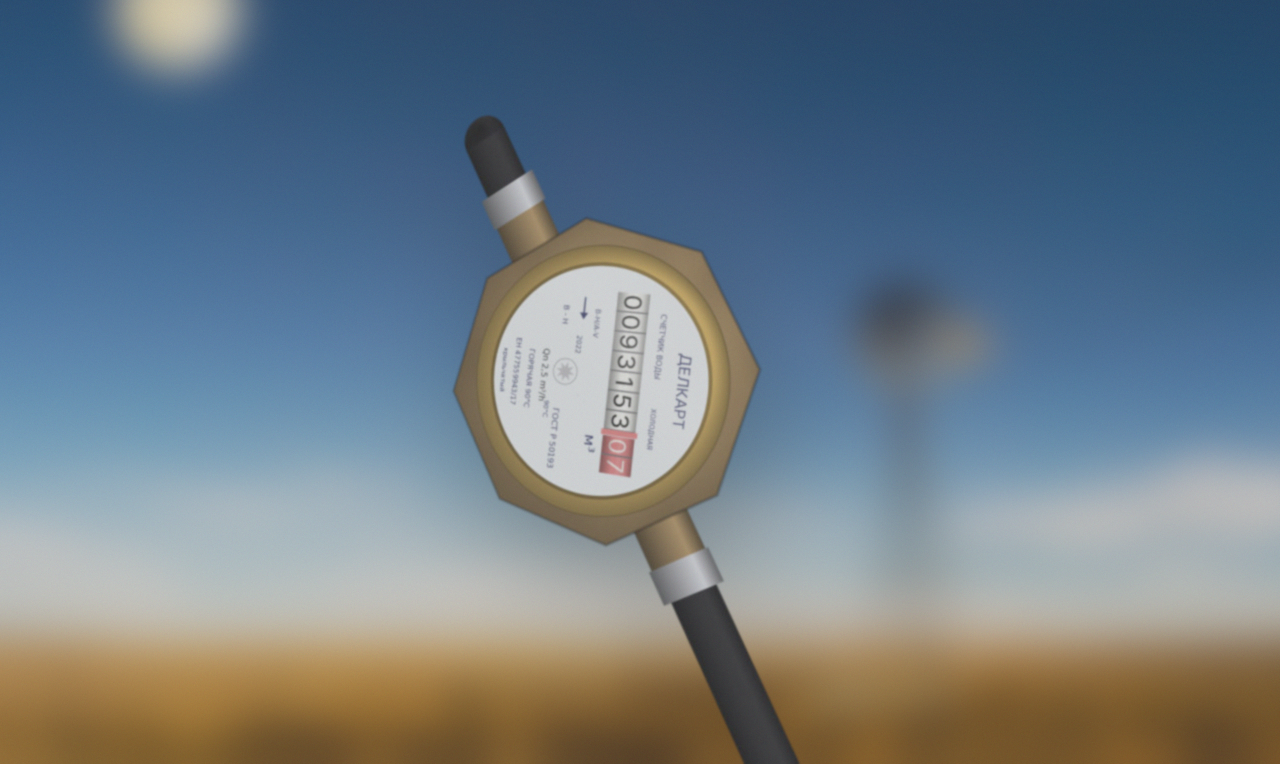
93153.07
